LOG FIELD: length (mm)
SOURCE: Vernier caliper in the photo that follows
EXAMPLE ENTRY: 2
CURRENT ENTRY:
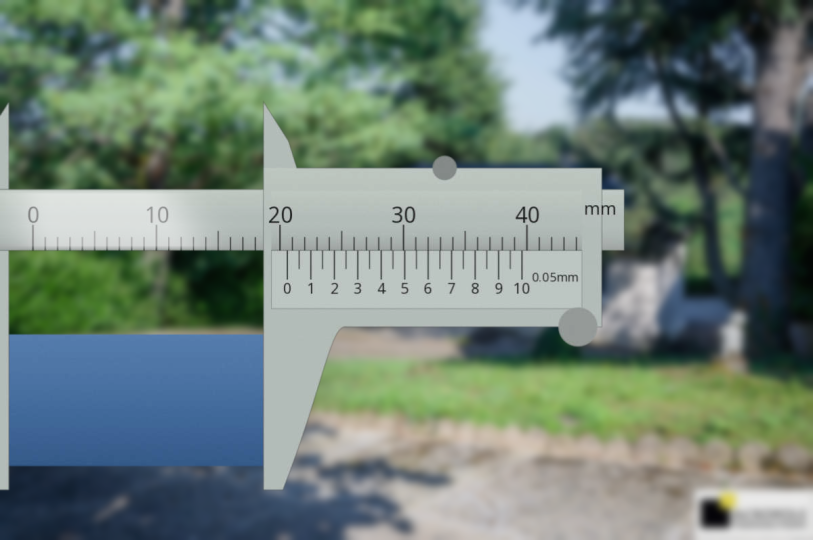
20.6
